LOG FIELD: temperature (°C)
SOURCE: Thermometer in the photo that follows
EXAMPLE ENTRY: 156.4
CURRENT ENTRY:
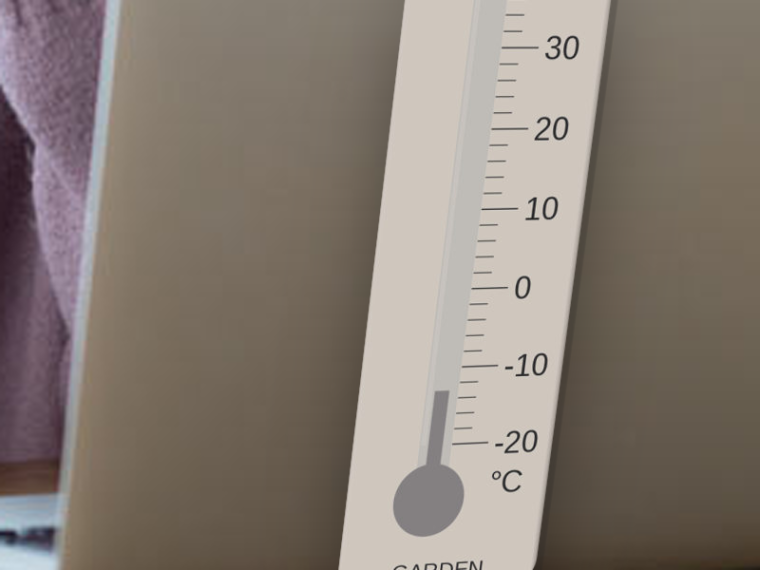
-13
